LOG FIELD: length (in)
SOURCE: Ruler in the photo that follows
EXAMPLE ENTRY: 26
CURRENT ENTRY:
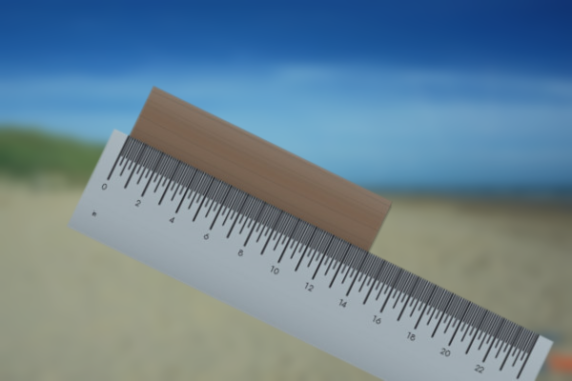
14
